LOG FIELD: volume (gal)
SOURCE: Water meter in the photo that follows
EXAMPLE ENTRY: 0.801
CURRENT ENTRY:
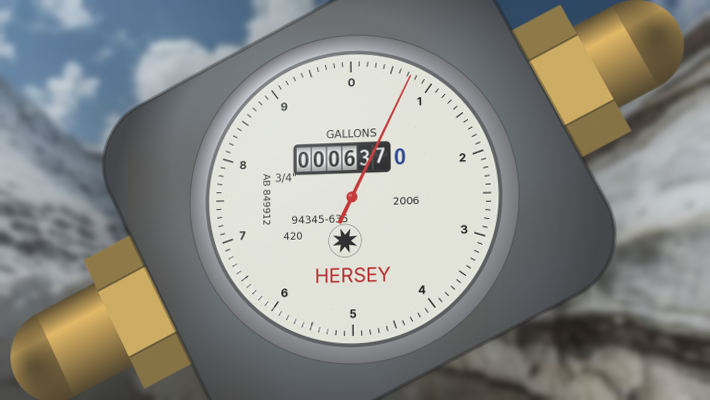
6370.7
